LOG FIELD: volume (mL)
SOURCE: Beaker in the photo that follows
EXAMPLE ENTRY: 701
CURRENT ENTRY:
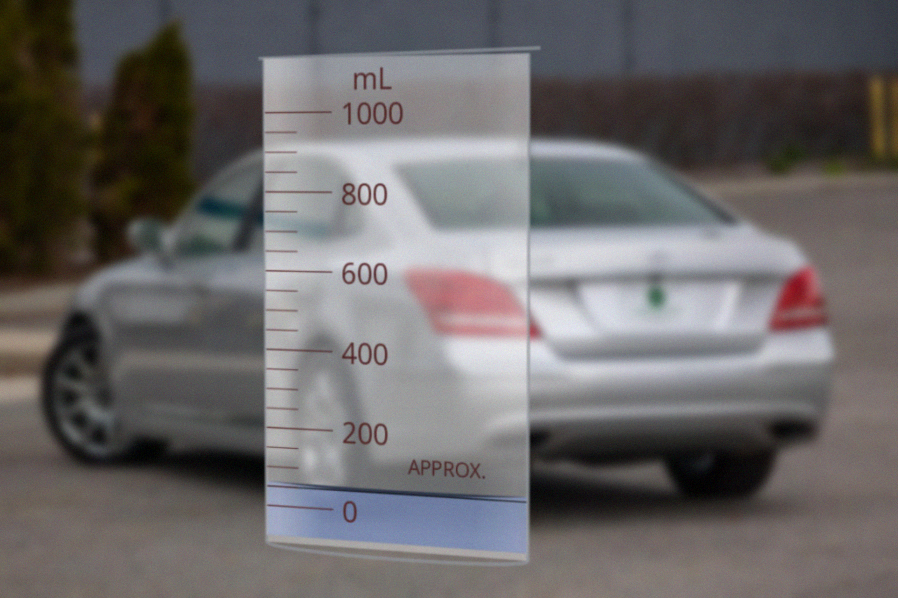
50
